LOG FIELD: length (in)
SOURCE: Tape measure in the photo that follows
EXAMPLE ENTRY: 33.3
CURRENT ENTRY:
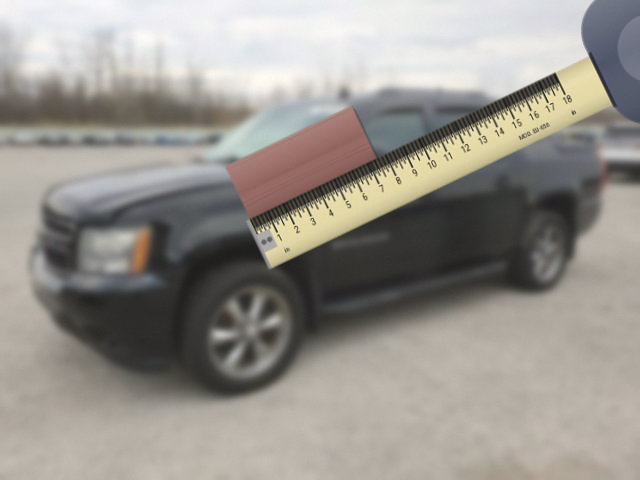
7.5
